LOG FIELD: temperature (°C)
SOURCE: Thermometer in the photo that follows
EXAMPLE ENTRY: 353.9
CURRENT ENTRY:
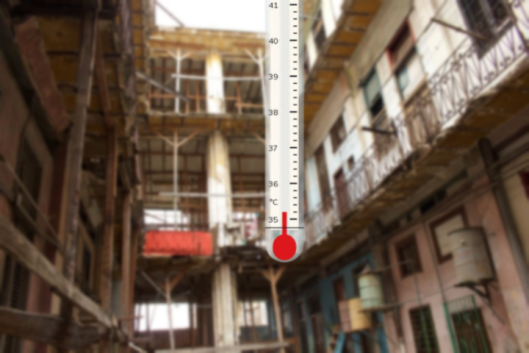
35.2
